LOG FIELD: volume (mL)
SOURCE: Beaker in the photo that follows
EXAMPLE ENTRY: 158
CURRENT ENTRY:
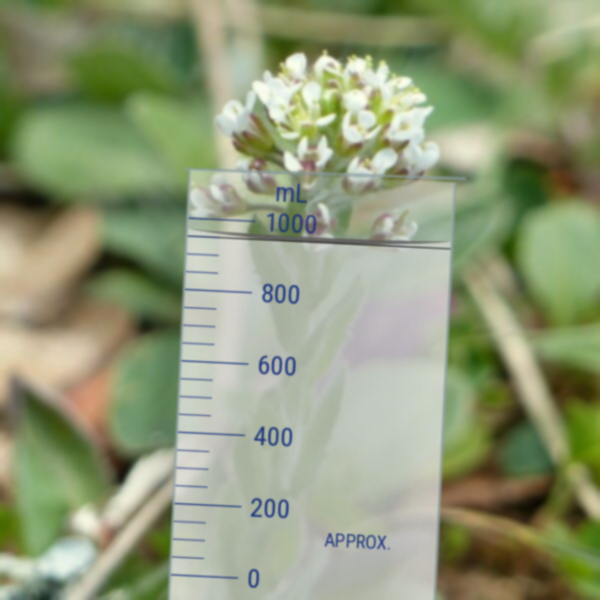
950
